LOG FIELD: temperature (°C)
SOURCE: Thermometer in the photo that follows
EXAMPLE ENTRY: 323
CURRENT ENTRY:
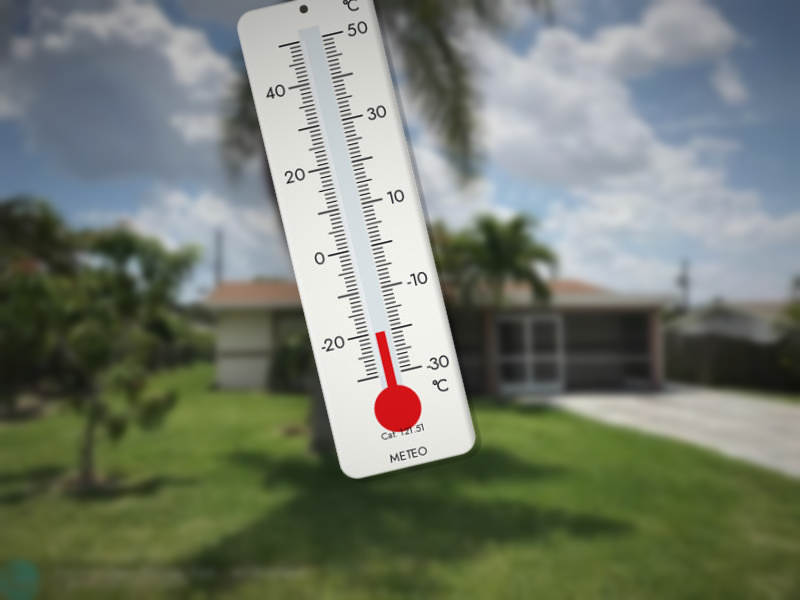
-20
